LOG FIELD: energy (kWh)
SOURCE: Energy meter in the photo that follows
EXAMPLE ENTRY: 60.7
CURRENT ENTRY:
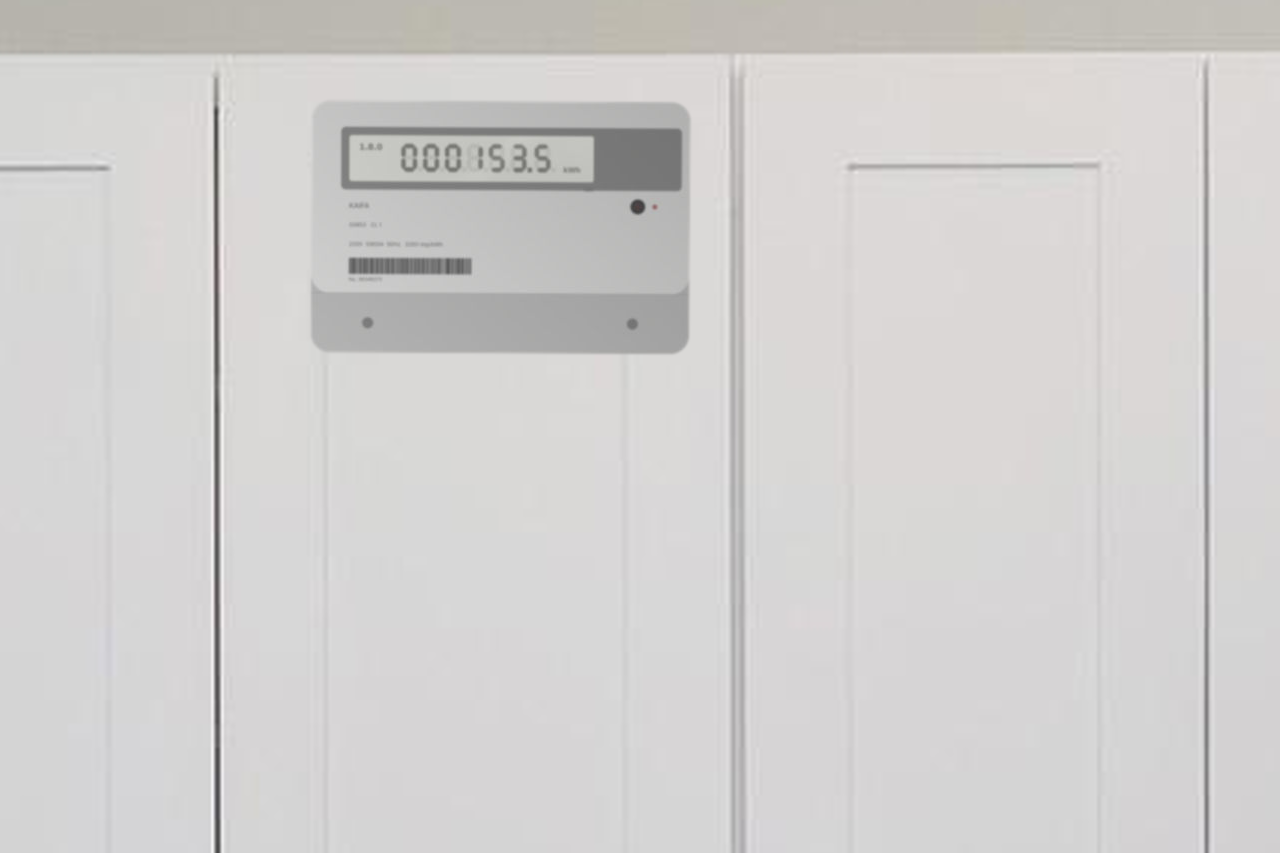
153.5
